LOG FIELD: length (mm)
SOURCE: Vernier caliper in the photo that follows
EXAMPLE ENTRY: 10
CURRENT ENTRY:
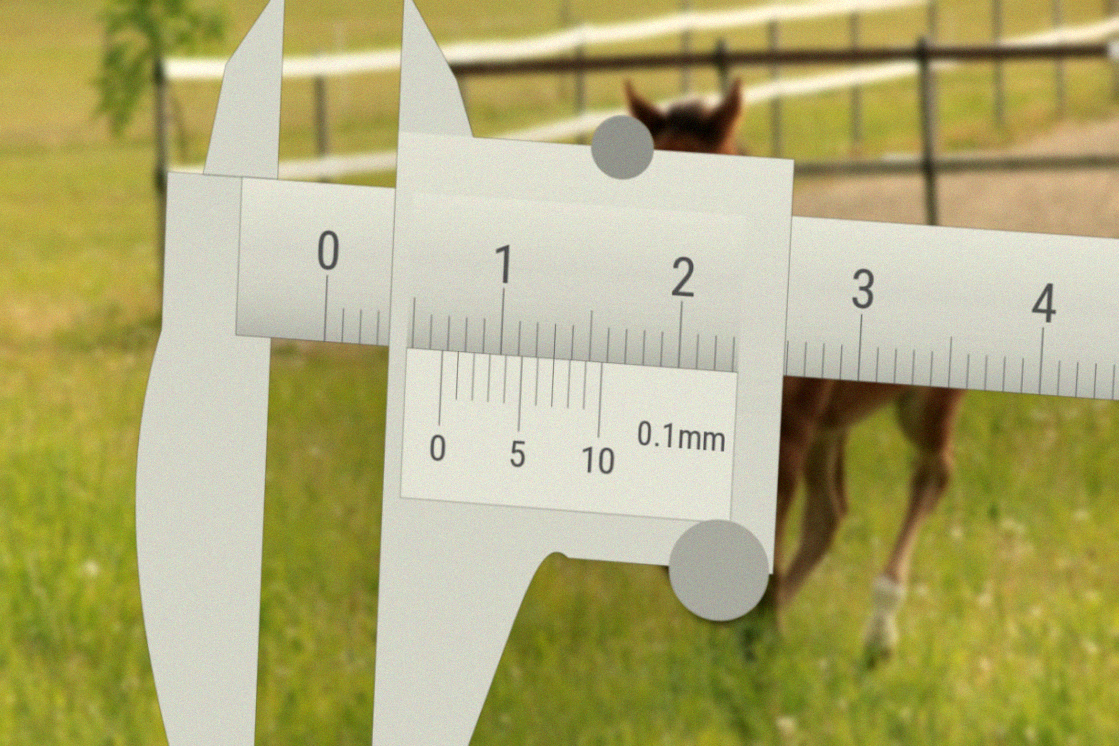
6.7
